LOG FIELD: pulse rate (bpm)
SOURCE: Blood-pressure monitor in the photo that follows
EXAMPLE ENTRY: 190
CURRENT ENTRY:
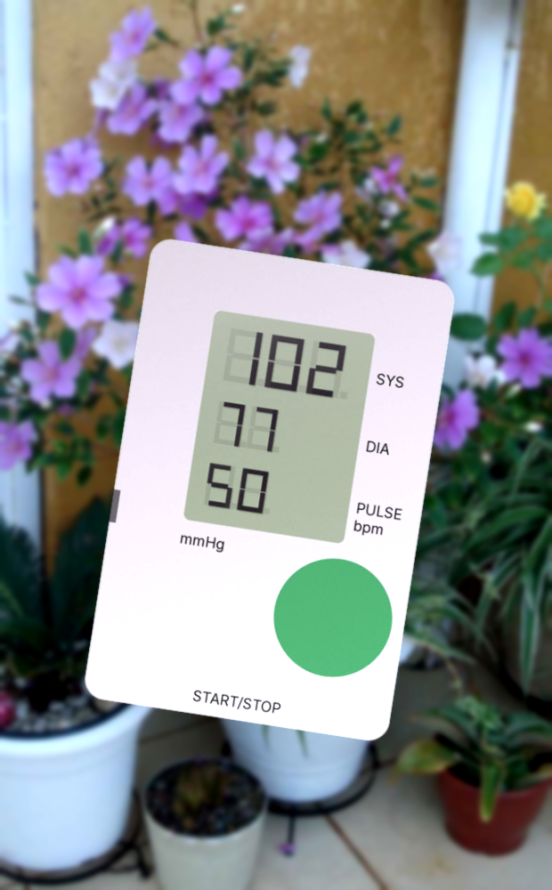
50
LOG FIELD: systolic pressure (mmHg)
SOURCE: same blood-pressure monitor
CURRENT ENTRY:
102
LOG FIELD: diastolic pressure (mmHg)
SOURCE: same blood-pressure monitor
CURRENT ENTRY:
77
